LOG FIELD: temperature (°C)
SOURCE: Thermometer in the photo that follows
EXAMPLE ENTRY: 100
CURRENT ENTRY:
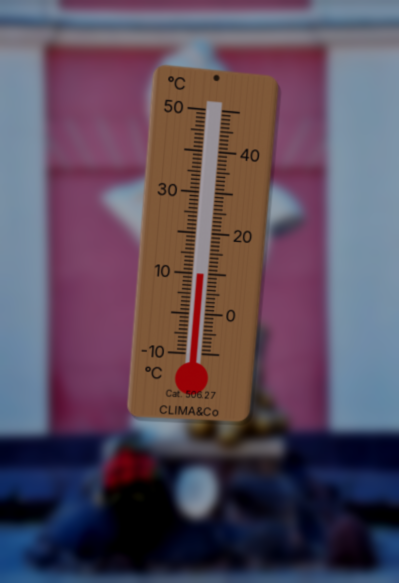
10
